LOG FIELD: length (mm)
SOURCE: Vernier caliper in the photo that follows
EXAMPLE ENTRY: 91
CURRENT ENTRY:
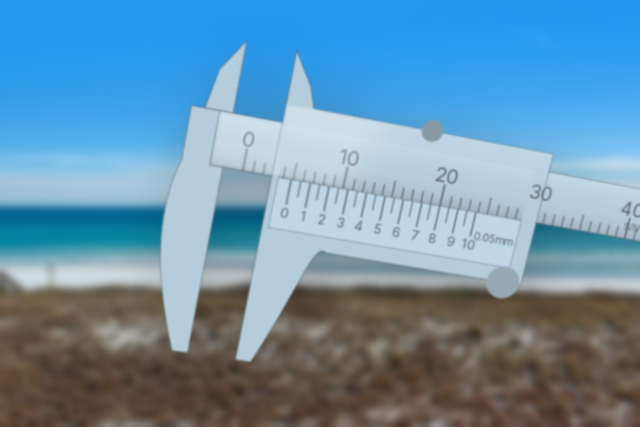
4.8
